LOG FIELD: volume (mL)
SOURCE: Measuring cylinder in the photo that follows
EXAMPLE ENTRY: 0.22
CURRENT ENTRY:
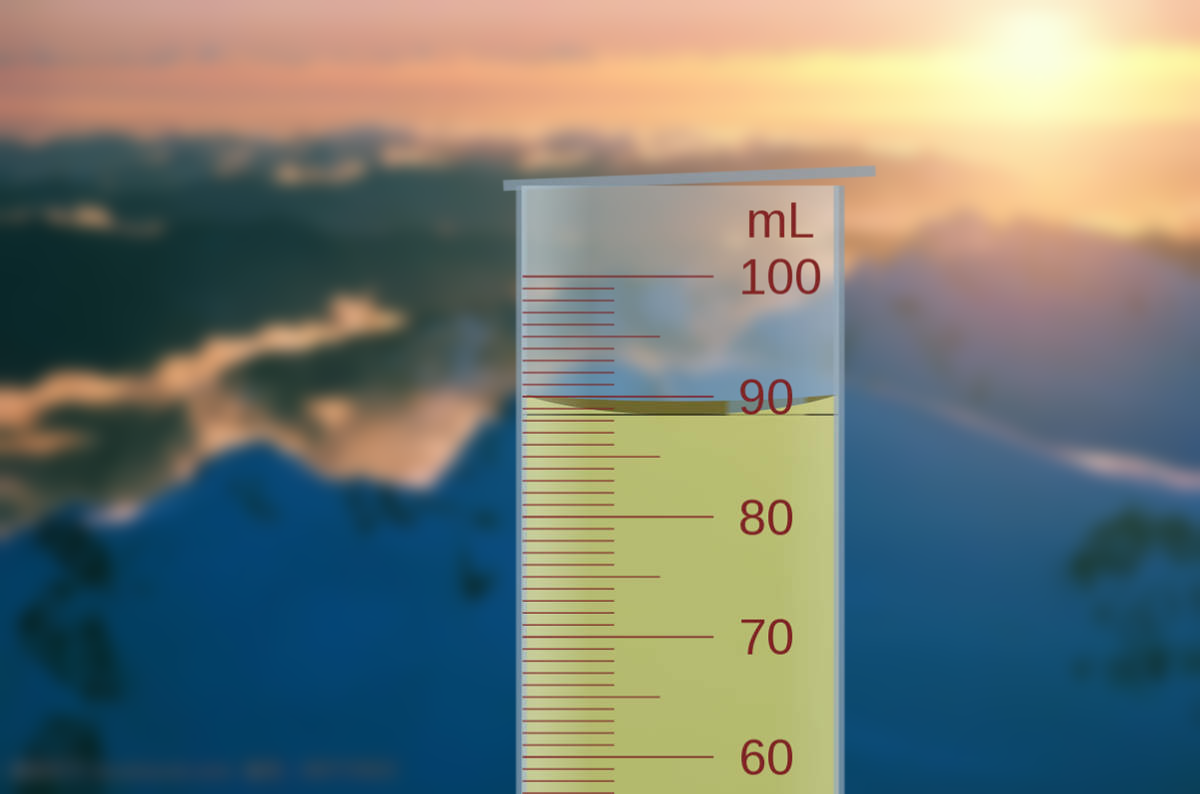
88.5
